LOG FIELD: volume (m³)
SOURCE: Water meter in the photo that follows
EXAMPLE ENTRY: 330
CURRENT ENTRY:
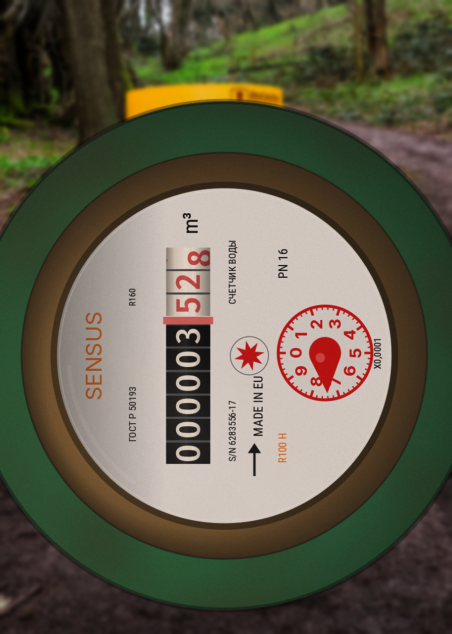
3.5277
